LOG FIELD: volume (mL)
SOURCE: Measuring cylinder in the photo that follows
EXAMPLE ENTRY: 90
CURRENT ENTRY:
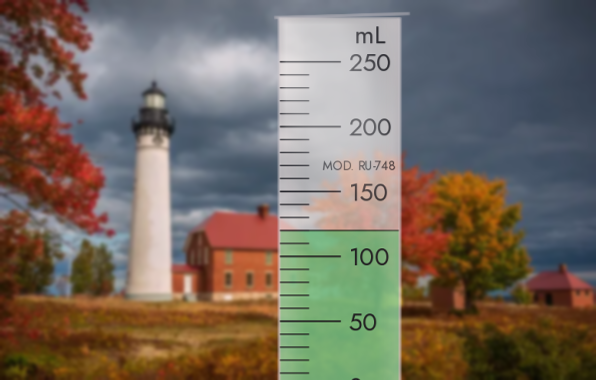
120
